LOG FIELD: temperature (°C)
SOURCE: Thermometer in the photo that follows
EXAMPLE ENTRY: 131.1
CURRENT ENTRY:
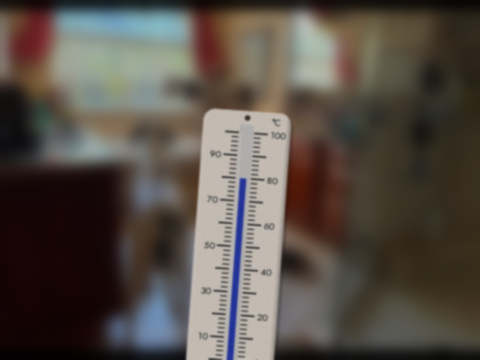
80
